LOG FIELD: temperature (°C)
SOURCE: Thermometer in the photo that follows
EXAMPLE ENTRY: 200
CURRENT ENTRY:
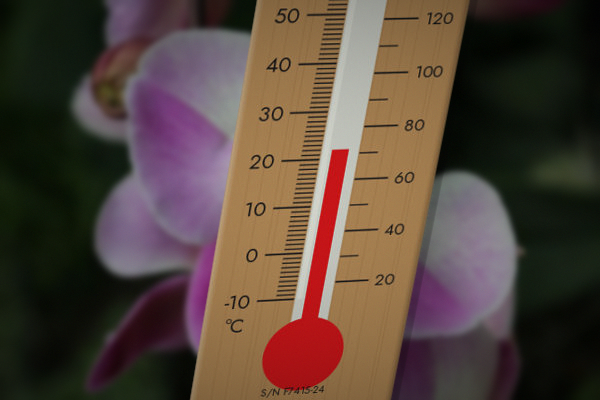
22
